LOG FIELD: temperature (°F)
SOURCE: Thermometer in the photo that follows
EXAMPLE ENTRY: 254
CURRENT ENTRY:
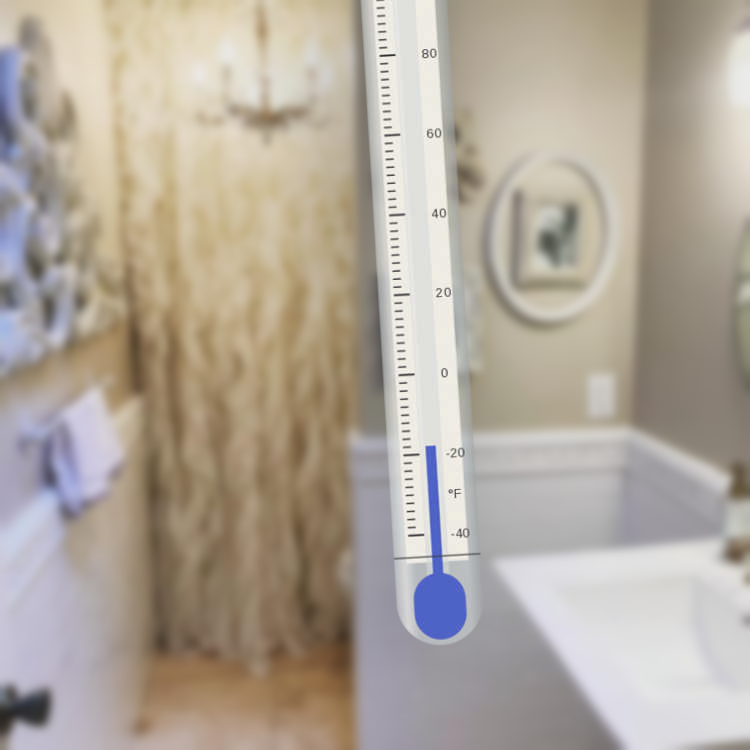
-18
